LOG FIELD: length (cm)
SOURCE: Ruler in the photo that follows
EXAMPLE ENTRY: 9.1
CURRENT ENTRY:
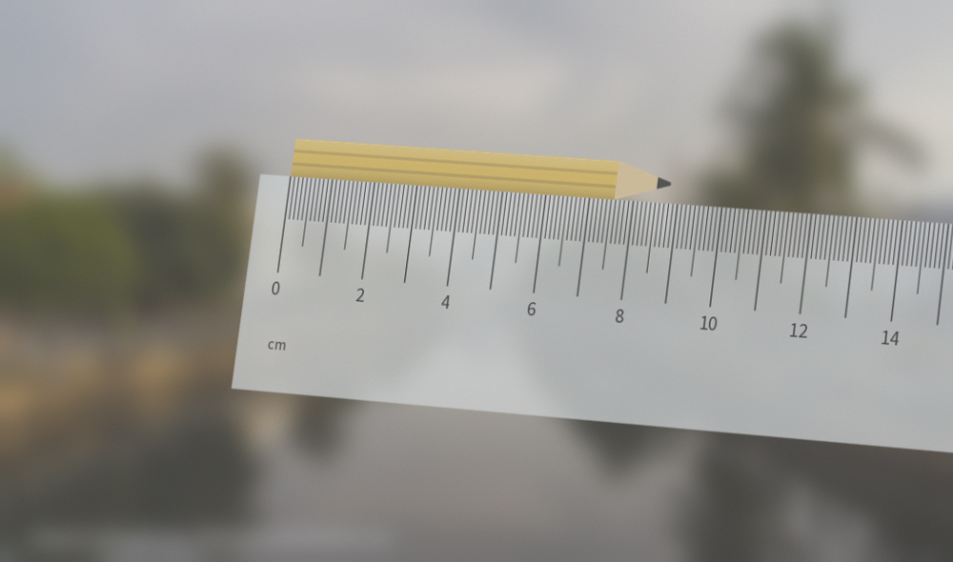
8.8
